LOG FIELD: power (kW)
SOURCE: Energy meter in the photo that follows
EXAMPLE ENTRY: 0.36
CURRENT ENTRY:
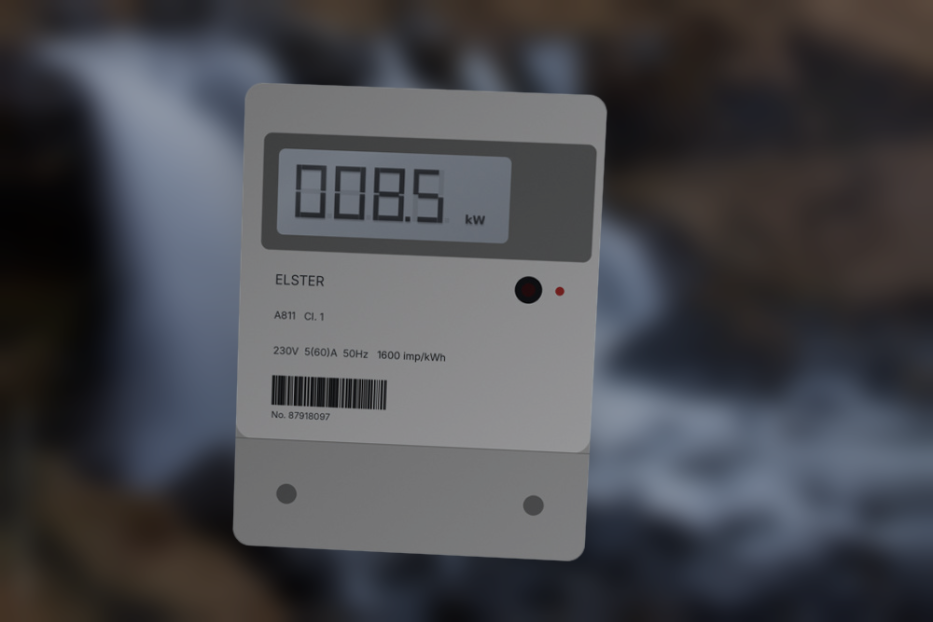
8.5
